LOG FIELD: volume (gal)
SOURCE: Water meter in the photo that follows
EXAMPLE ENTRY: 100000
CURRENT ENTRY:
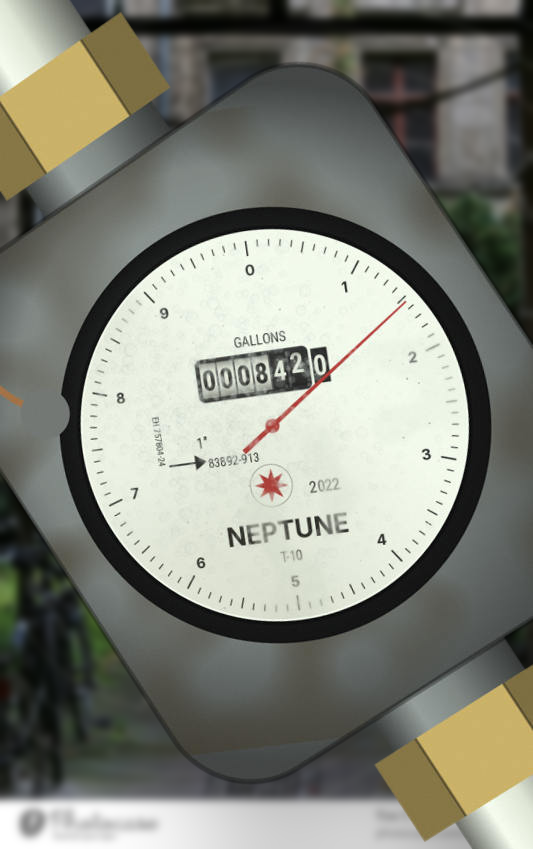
8421.5
